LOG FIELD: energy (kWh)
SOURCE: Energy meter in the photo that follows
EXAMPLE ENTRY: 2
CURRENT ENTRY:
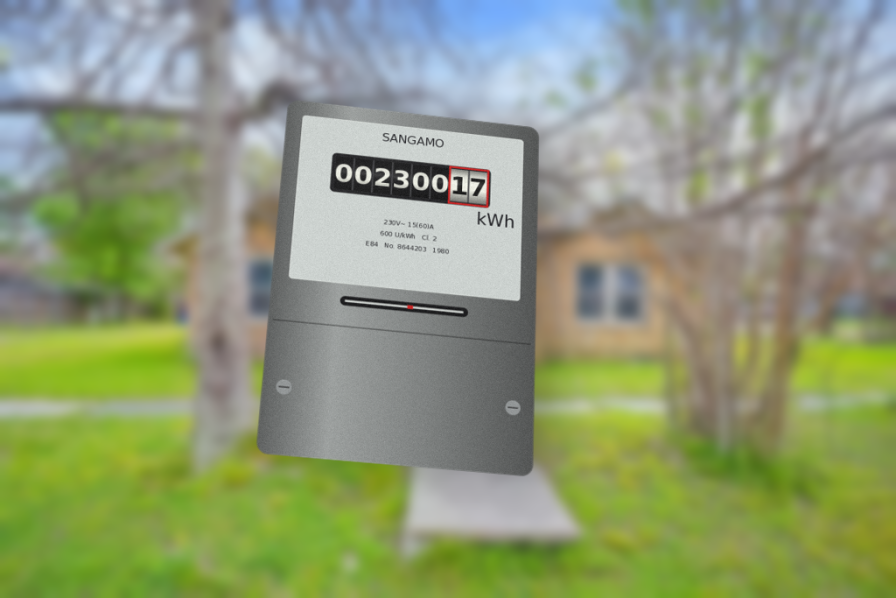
2300.17
